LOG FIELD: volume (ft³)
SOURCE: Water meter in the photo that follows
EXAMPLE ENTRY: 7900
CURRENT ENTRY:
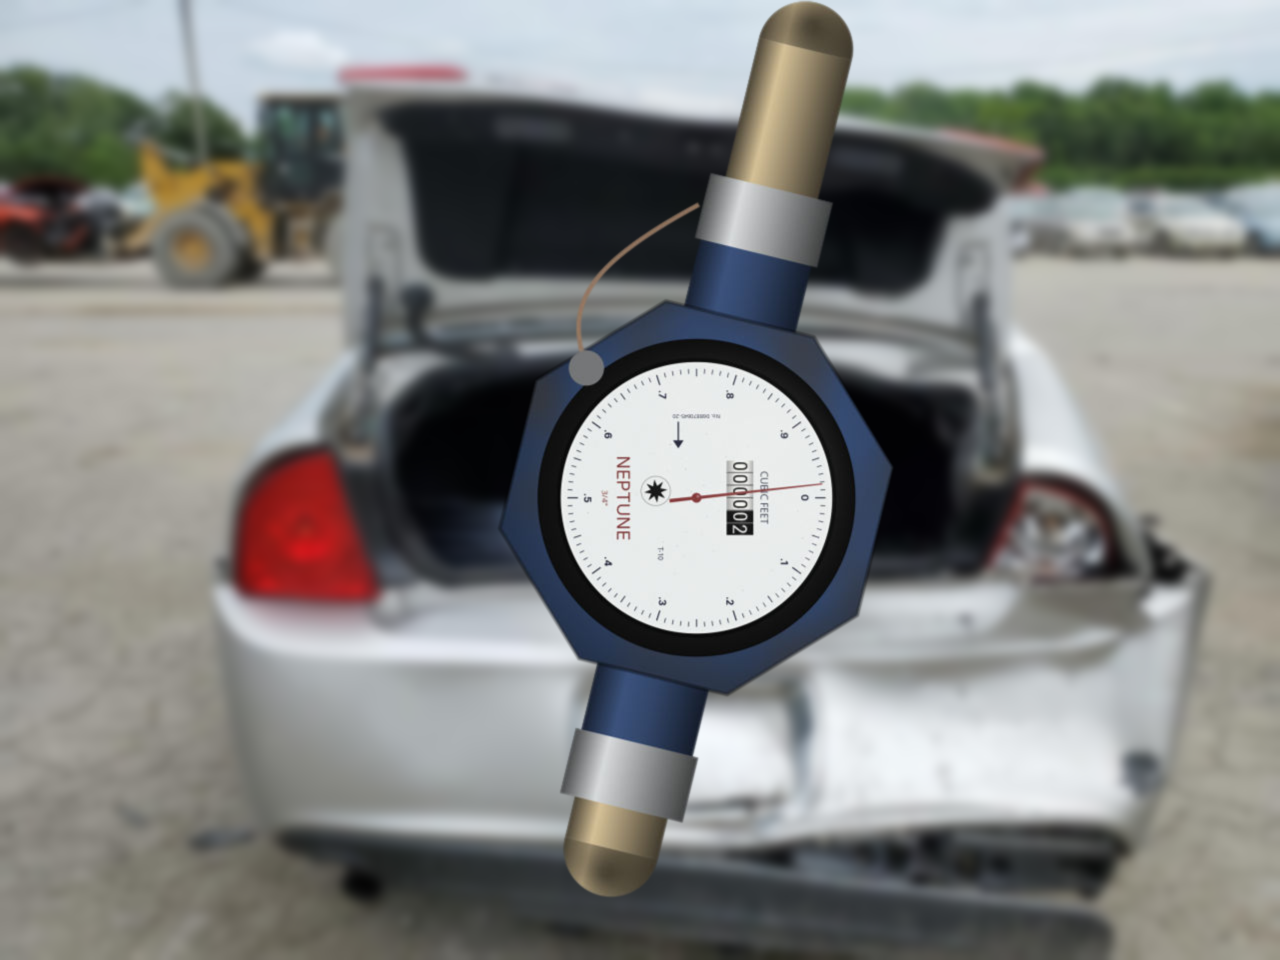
1.98
